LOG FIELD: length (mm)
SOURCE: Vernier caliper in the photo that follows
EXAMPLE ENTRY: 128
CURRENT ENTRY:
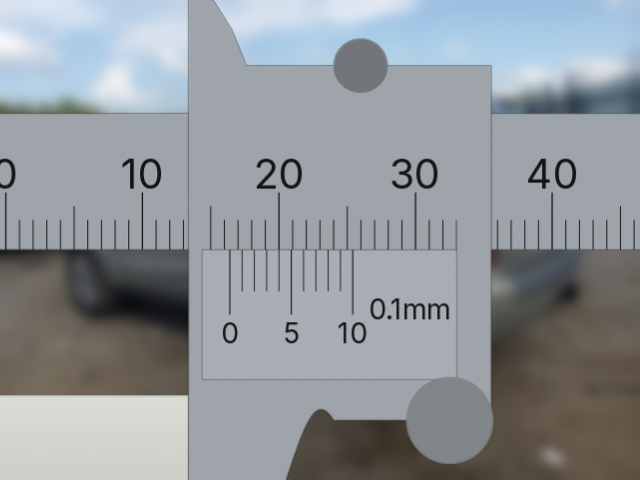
16.4
